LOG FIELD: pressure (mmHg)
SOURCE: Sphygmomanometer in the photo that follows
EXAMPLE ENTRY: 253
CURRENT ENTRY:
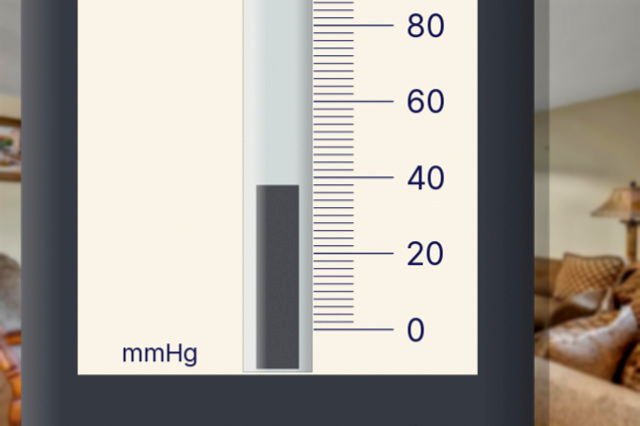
38
